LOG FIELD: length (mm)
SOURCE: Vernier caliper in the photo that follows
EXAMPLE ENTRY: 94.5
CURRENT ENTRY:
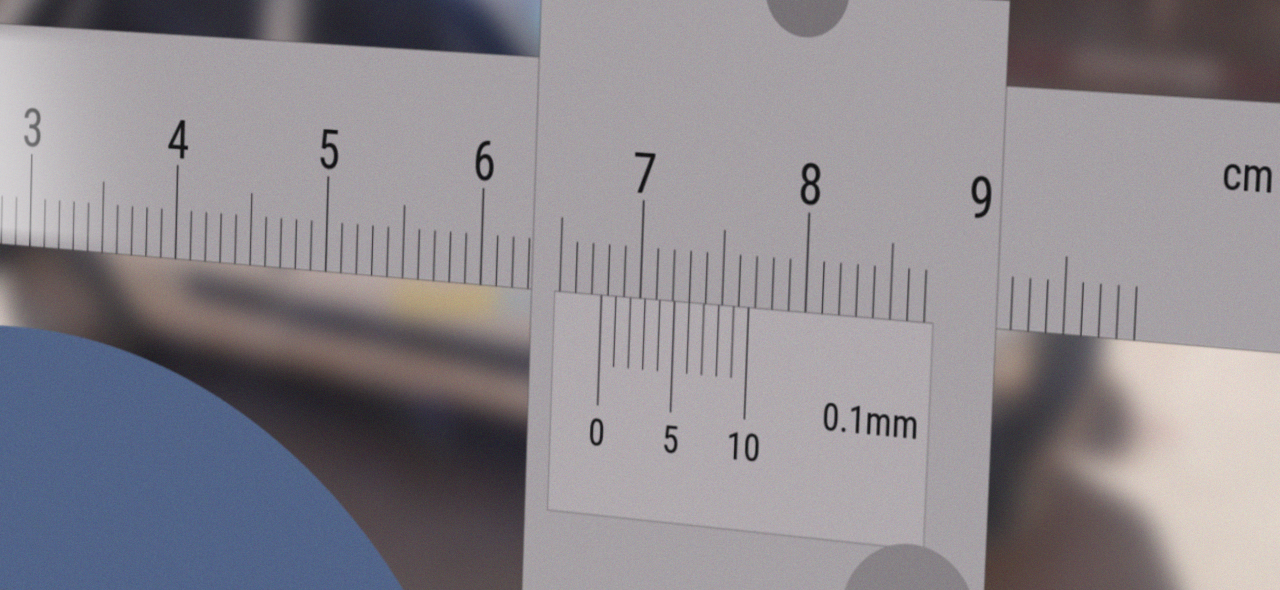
67.6
